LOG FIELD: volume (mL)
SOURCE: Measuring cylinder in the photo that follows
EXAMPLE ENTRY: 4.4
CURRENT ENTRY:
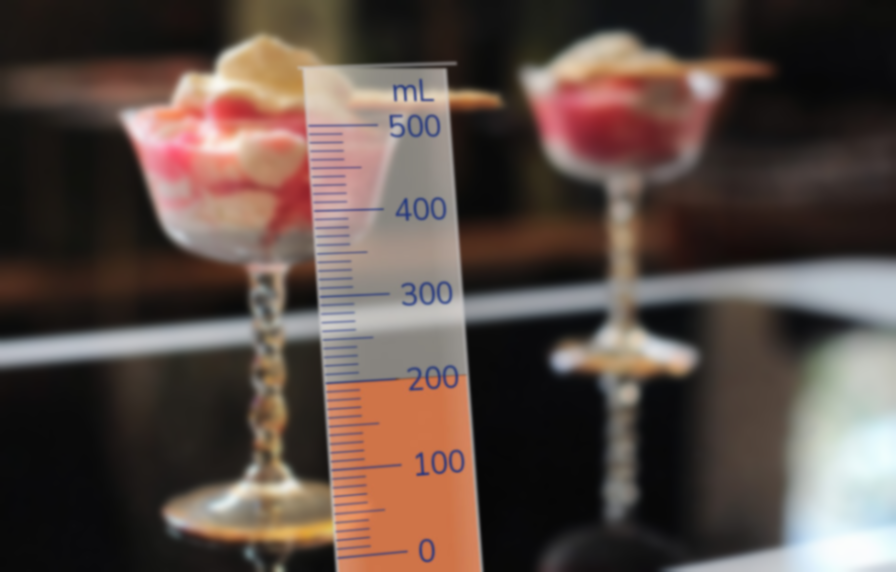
200
